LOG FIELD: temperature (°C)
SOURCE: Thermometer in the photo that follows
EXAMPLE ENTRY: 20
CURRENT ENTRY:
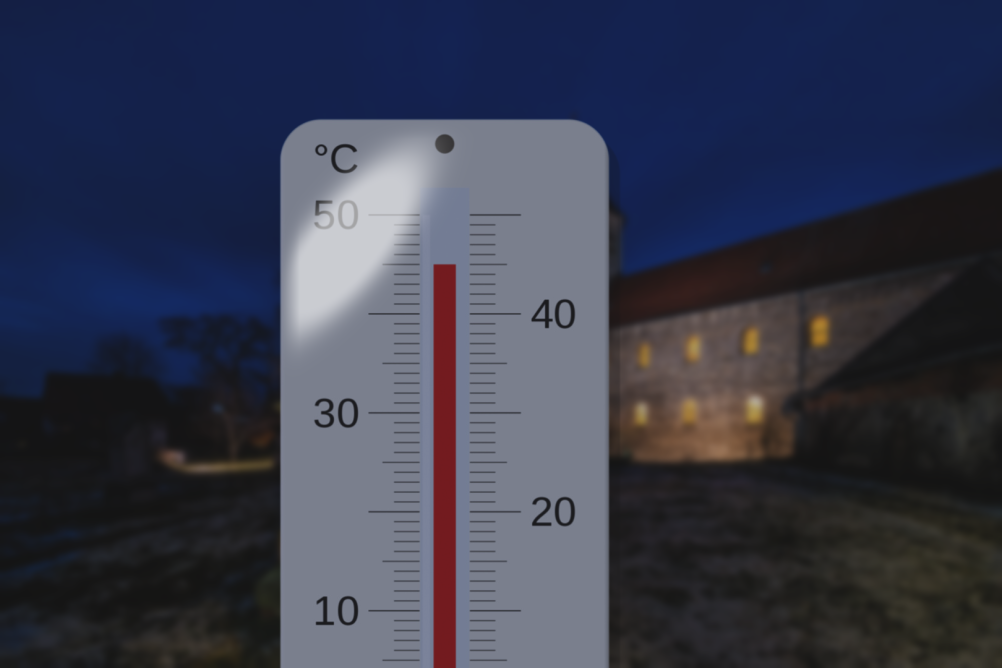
45
